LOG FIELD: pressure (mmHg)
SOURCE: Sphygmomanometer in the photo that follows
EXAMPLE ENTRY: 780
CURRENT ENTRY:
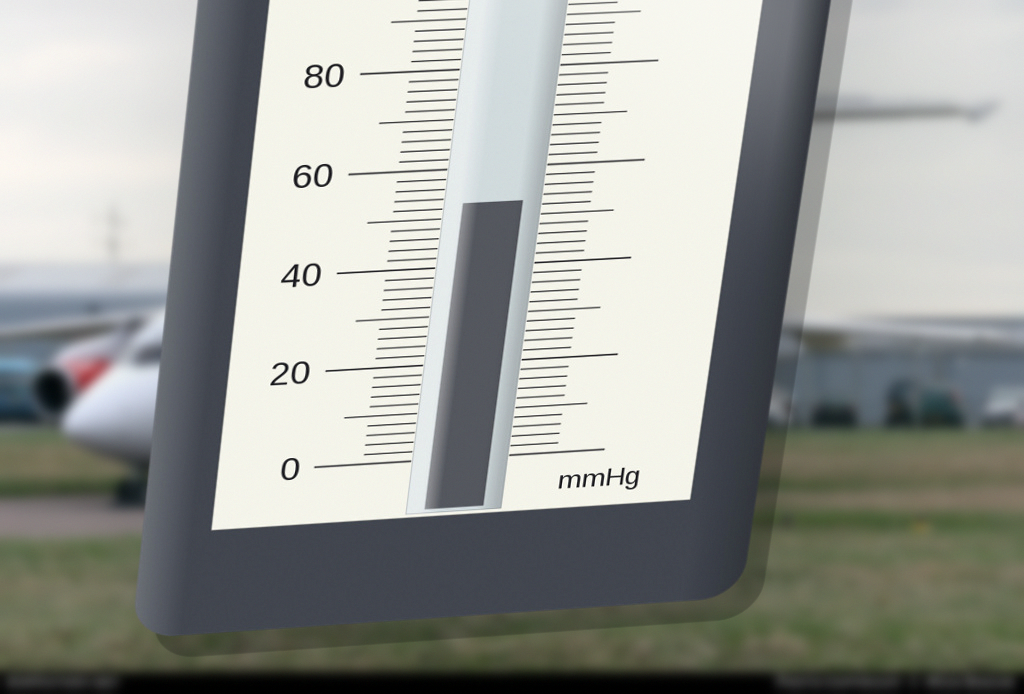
53
